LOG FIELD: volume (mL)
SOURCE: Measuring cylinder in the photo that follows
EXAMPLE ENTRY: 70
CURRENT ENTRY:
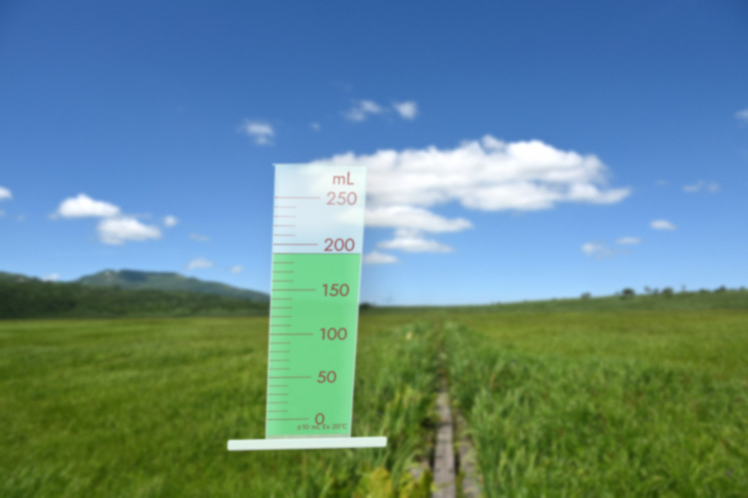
190
